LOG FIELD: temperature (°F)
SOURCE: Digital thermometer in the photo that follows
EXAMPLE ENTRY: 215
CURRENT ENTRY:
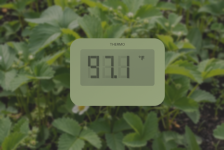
97.1
